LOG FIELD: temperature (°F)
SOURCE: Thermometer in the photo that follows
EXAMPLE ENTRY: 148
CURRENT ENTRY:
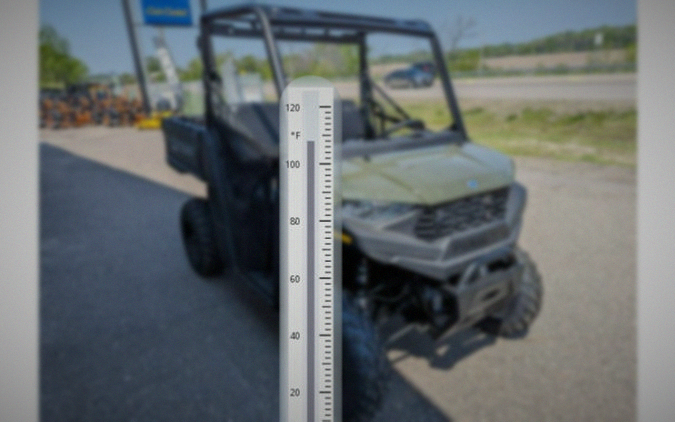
108
